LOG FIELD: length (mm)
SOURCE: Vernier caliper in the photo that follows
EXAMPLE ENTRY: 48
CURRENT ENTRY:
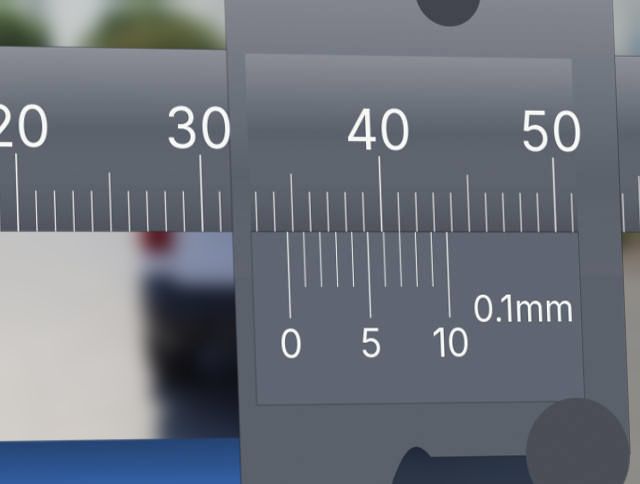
34.7
